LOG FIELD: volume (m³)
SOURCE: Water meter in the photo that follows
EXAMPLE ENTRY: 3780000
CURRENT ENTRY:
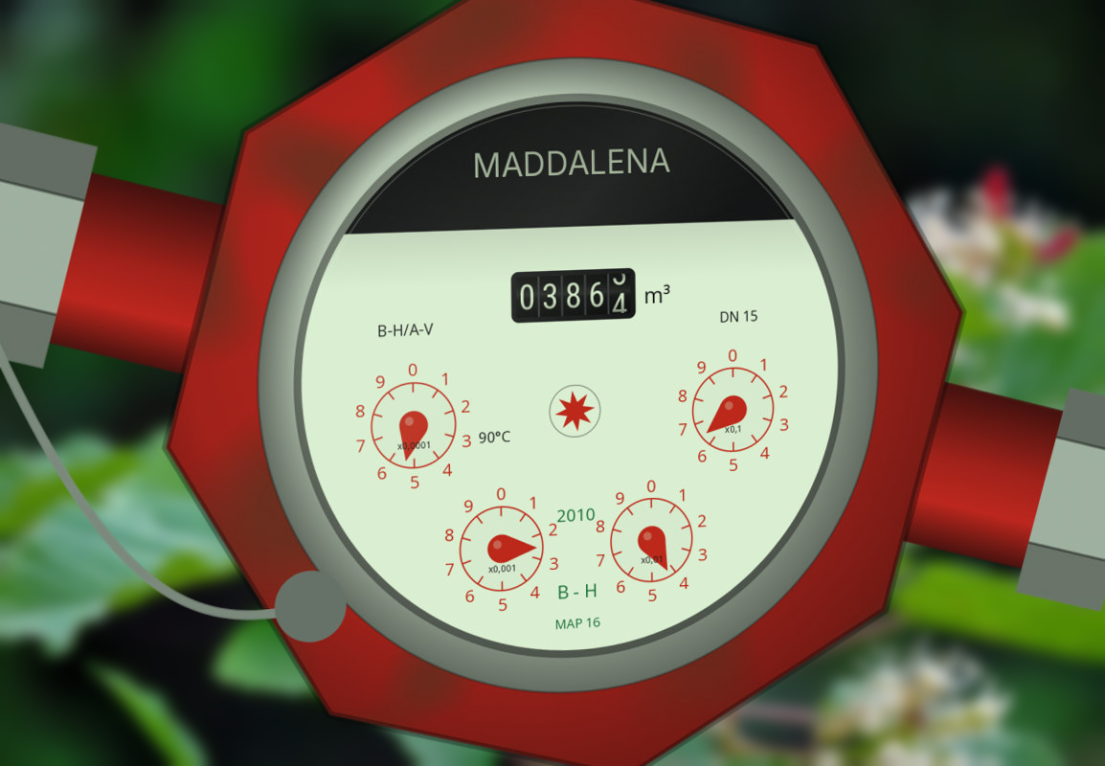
3863.6425
